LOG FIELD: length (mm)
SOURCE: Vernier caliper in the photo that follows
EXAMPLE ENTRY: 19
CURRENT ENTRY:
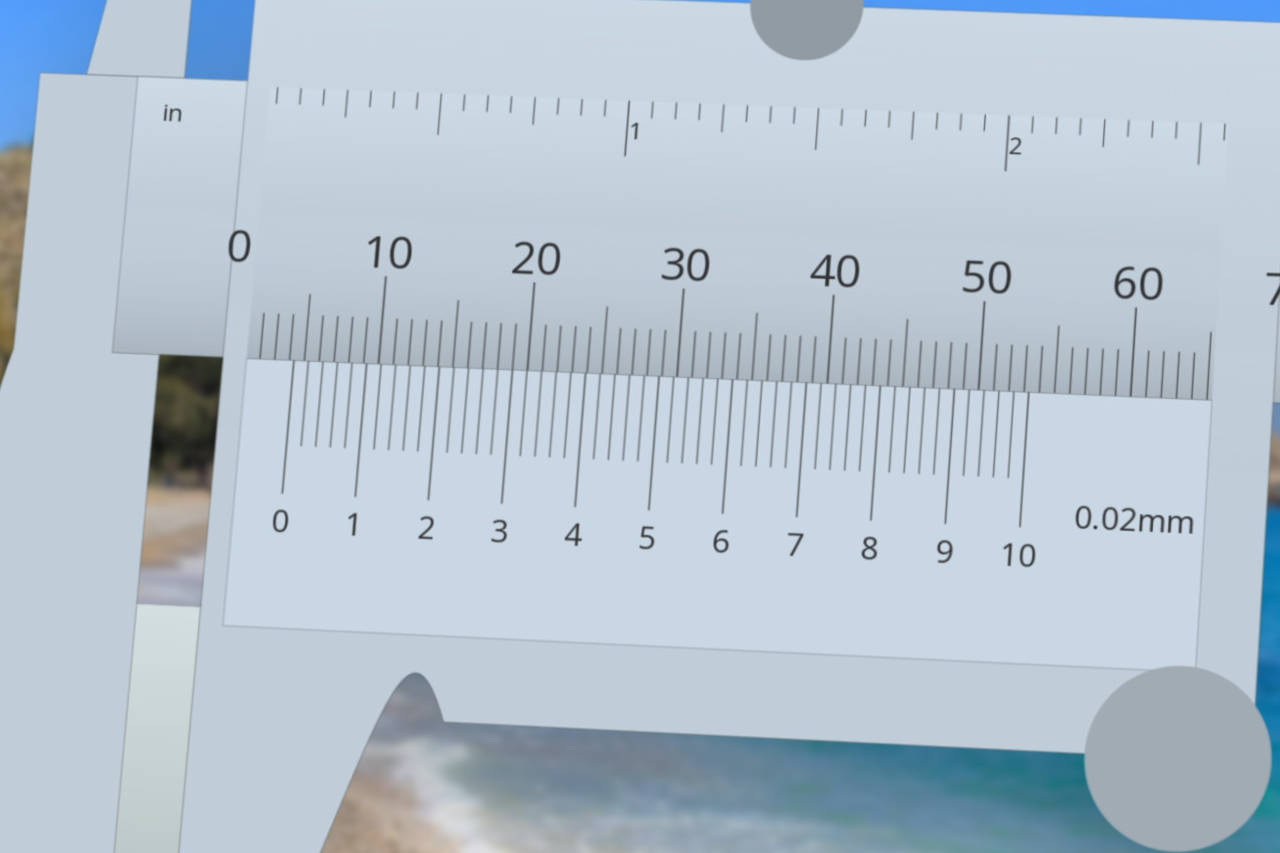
4.3
